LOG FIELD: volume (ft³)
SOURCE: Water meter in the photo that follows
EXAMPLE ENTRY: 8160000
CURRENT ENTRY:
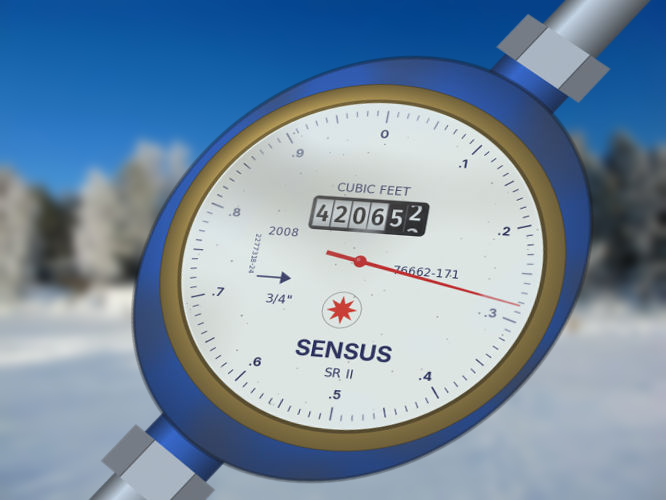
420652.28
